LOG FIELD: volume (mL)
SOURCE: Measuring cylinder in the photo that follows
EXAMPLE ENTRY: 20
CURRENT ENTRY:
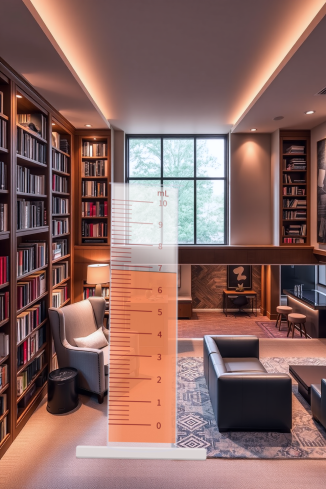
6.8
